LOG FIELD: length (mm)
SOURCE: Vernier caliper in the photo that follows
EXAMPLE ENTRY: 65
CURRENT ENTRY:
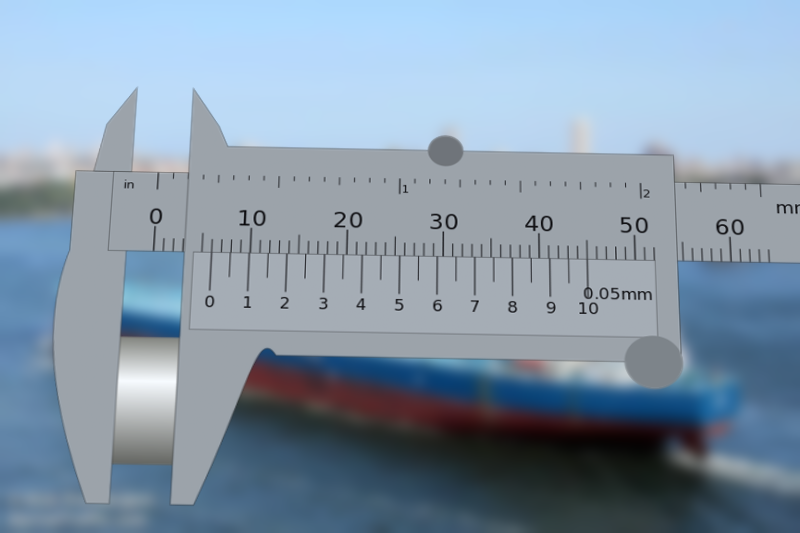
6.0
